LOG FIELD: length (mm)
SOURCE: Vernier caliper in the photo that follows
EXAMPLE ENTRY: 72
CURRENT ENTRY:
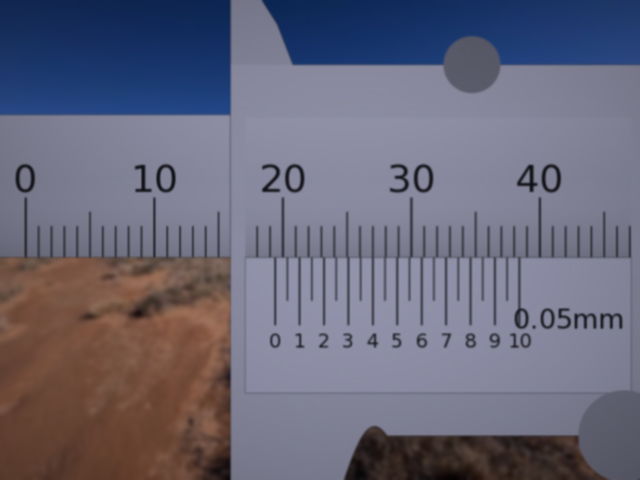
19.4
